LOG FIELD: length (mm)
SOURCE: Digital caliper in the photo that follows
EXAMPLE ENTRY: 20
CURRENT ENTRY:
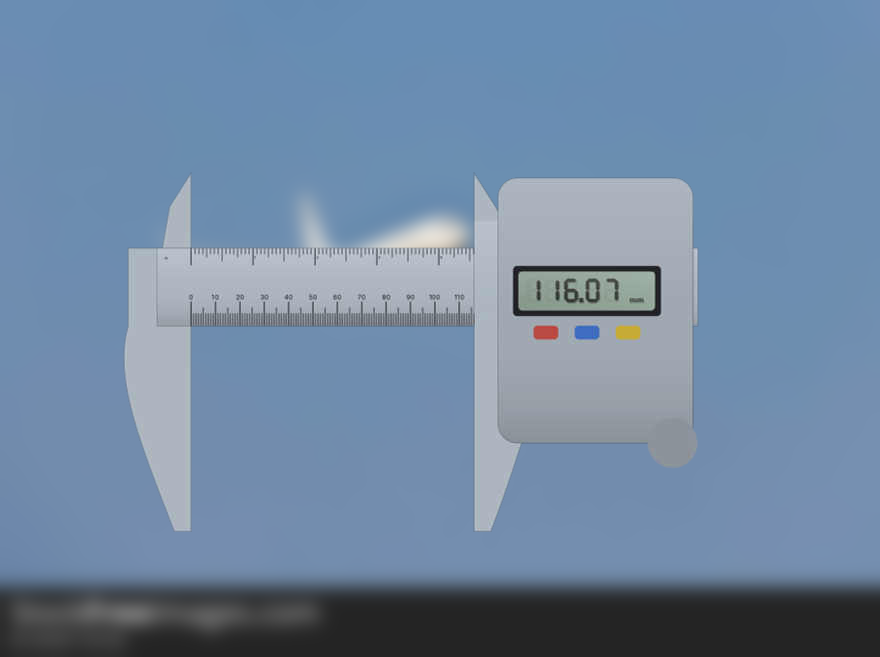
116.07
